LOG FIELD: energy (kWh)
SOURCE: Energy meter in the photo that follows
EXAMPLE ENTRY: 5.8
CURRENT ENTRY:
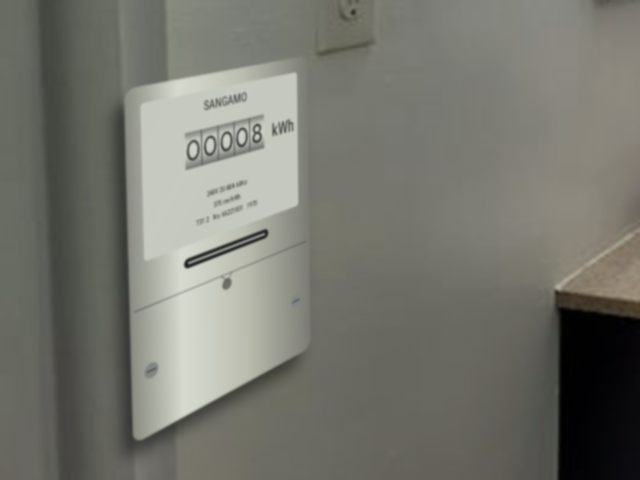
8
